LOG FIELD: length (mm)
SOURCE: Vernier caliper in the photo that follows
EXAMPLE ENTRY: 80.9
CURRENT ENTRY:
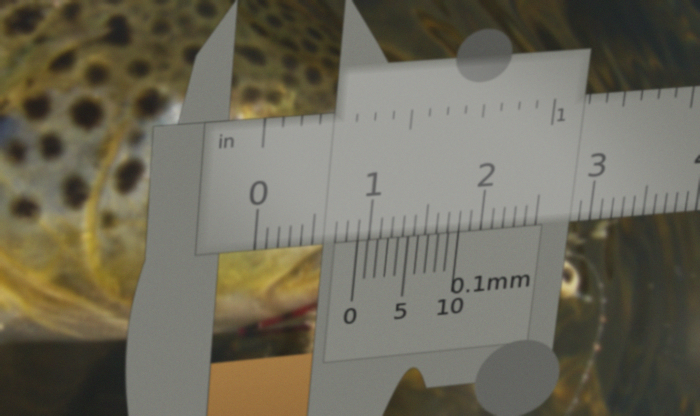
9.0
